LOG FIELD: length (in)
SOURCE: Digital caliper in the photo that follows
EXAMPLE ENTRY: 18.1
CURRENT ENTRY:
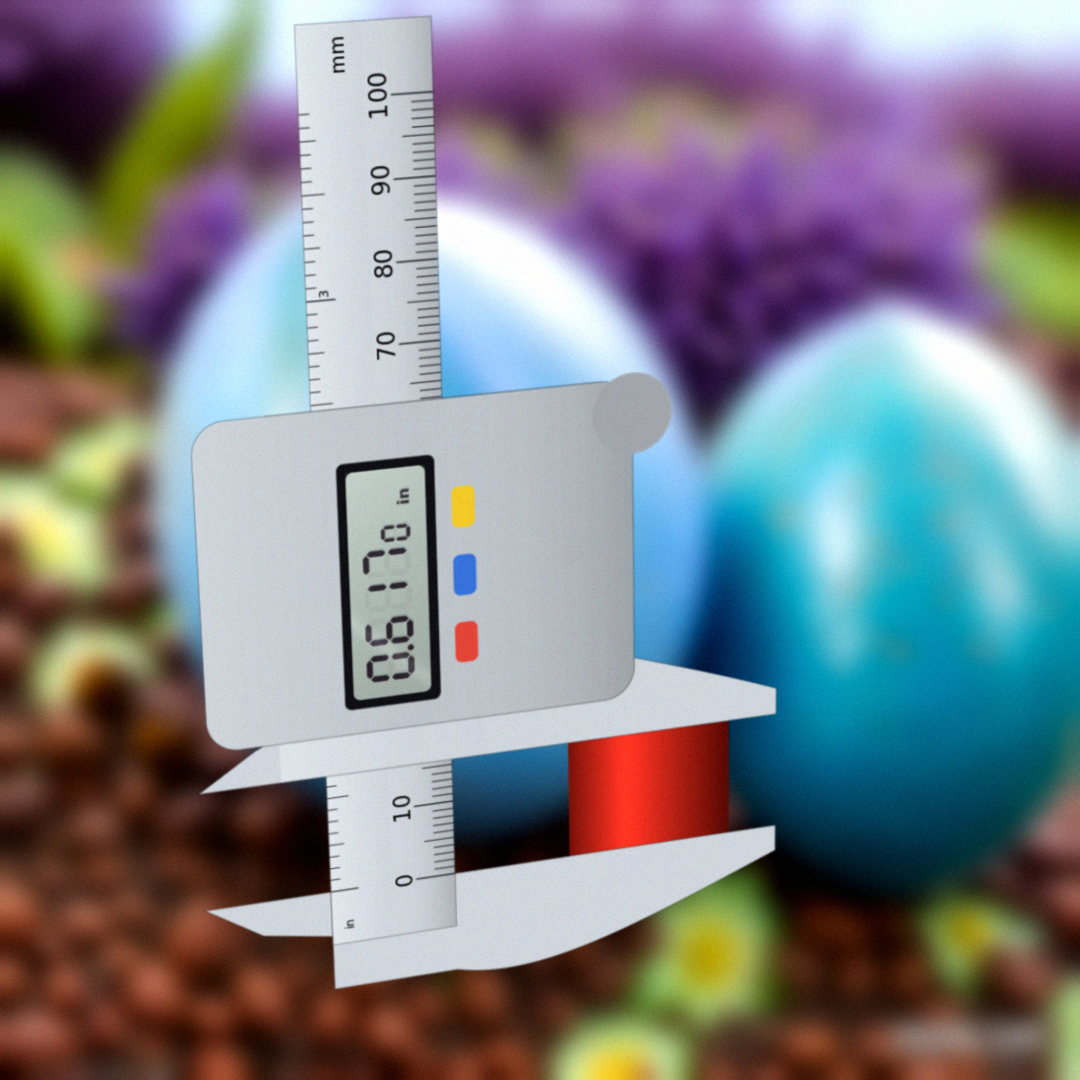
0.6170
